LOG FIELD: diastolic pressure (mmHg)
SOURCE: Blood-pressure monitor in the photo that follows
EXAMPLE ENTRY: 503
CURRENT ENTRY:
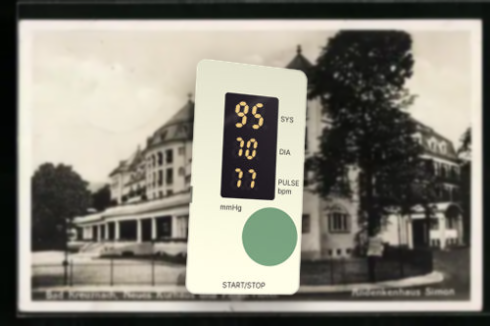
70
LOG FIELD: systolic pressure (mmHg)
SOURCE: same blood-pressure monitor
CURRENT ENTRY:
95
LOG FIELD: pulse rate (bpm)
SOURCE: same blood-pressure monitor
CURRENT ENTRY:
77
